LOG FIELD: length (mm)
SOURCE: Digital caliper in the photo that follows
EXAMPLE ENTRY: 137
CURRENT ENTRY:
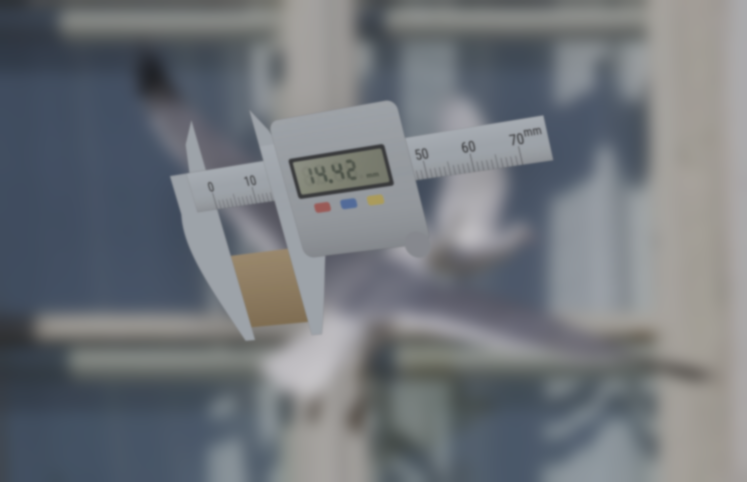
14.42
